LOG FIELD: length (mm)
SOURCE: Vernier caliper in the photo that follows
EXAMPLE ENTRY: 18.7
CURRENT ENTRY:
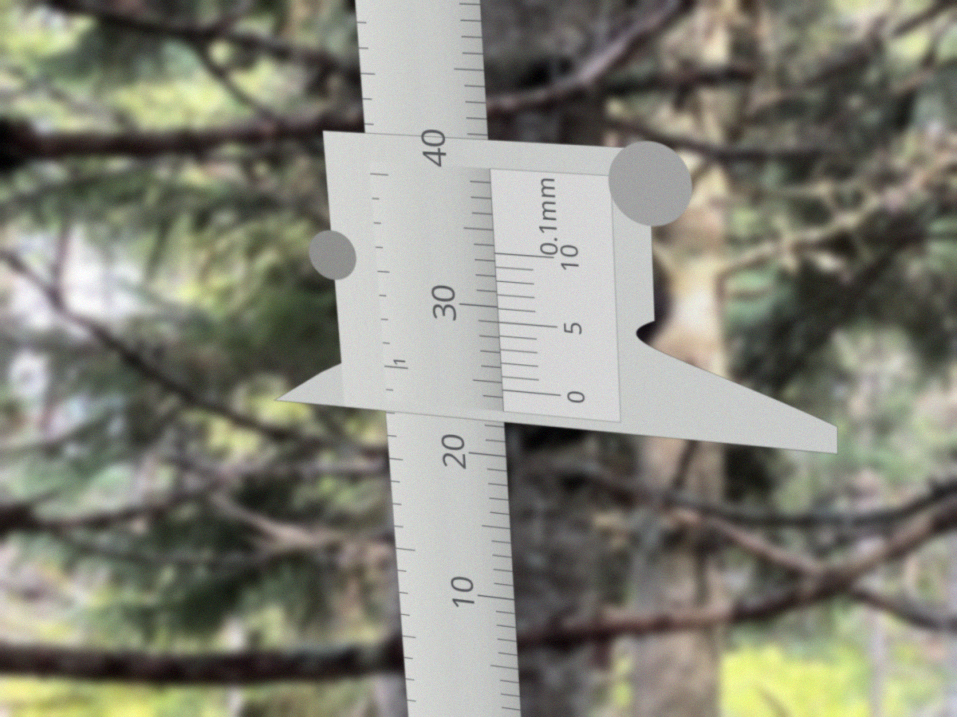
24.5
